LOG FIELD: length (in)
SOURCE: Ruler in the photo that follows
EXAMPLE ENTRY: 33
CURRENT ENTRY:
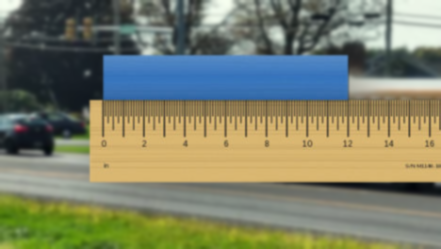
12
